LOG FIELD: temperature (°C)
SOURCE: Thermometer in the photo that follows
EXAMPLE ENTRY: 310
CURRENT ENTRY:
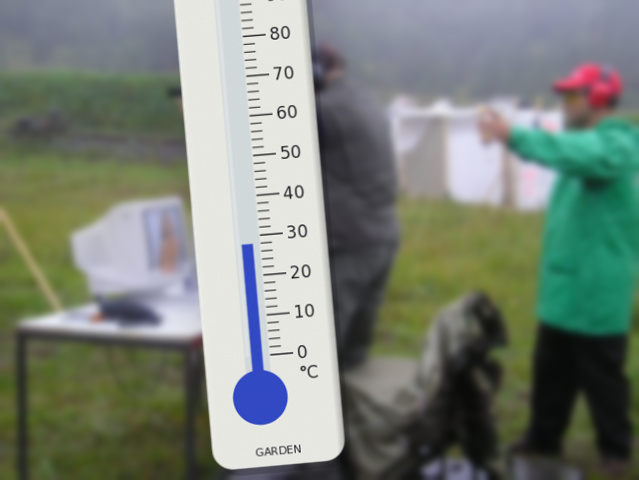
28
